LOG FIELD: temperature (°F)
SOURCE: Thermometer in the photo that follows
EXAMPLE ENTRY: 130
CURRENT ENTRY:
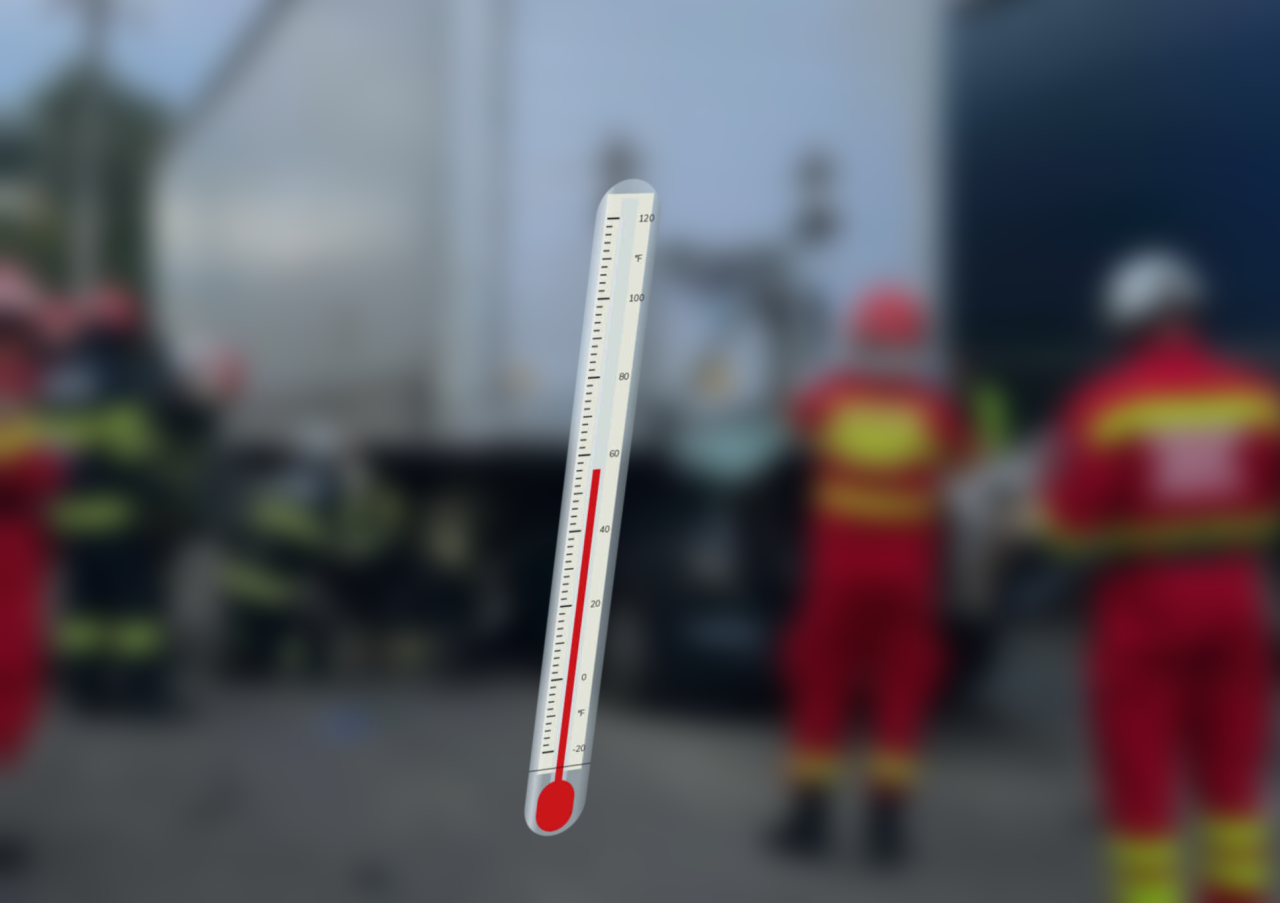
56
